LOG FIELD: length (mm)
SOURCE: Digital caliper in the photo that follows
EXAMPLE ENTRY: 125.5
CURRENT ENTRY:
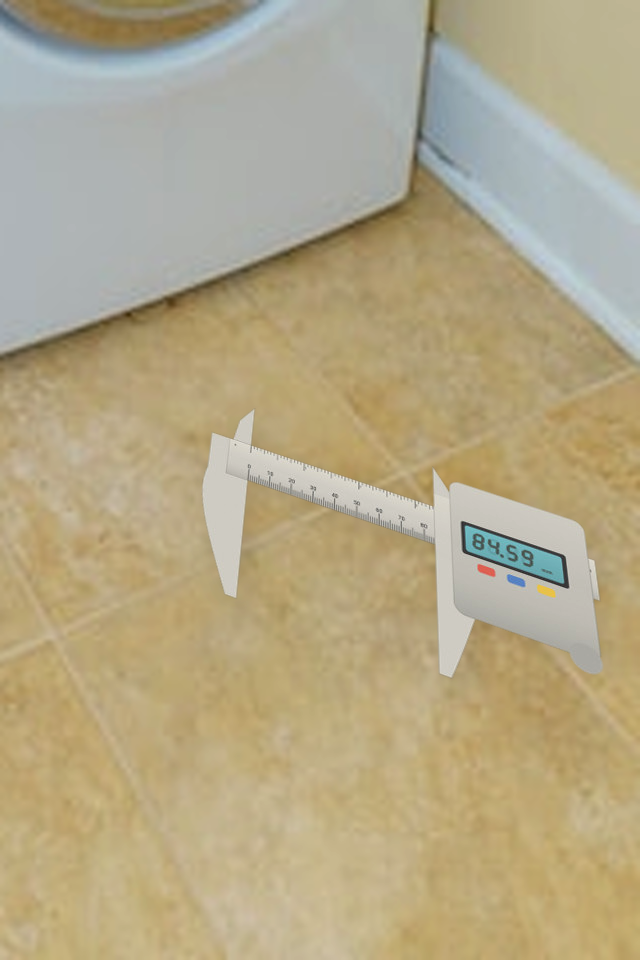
84.59
